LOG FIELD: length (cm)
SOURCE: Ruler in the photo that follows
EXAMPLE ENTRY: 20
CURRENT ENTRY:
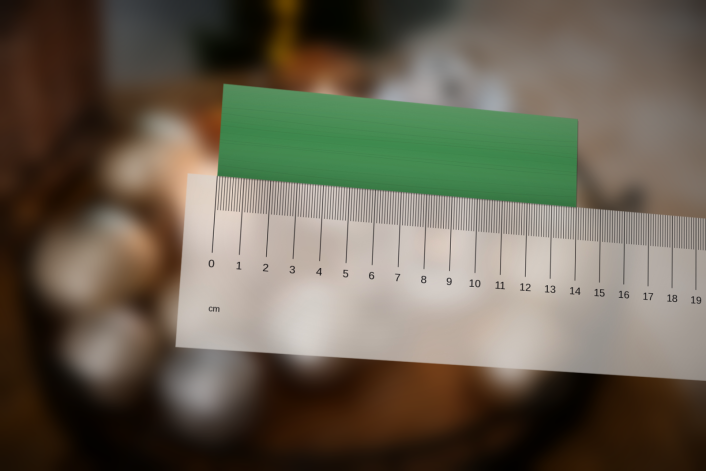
14
